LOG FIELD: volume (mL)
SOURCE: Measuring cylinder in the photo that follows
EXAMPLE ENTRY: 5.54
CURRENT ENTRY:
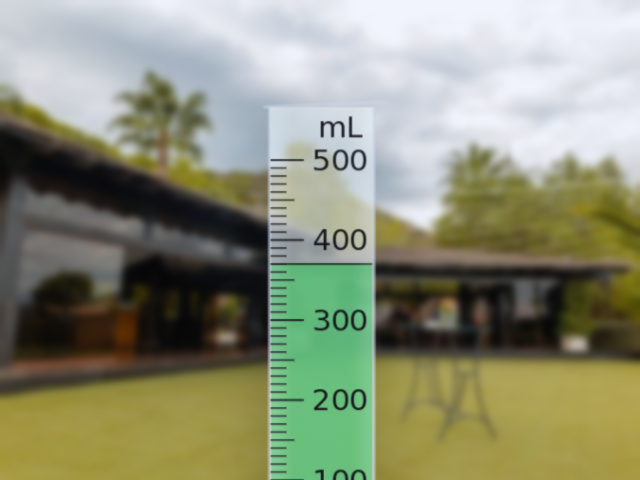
370
